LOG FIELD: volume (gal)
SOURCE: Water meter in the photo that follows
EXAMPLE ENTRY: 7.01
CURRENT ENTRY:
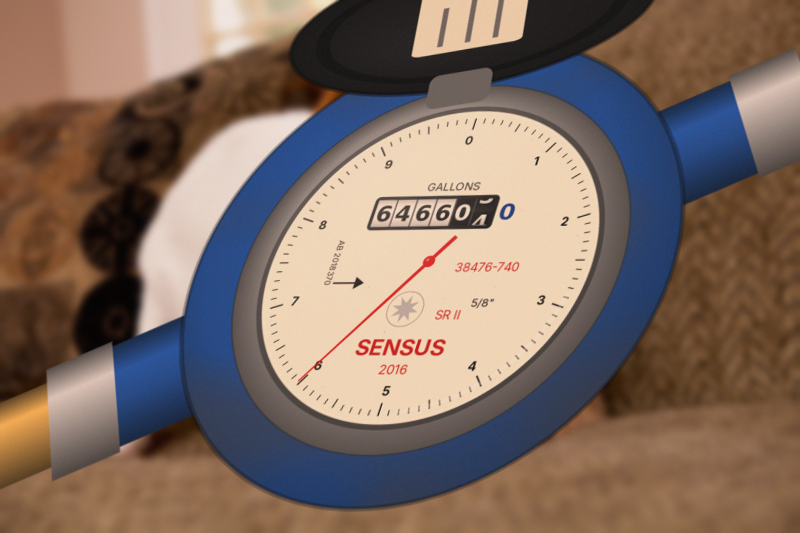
6466036.0
